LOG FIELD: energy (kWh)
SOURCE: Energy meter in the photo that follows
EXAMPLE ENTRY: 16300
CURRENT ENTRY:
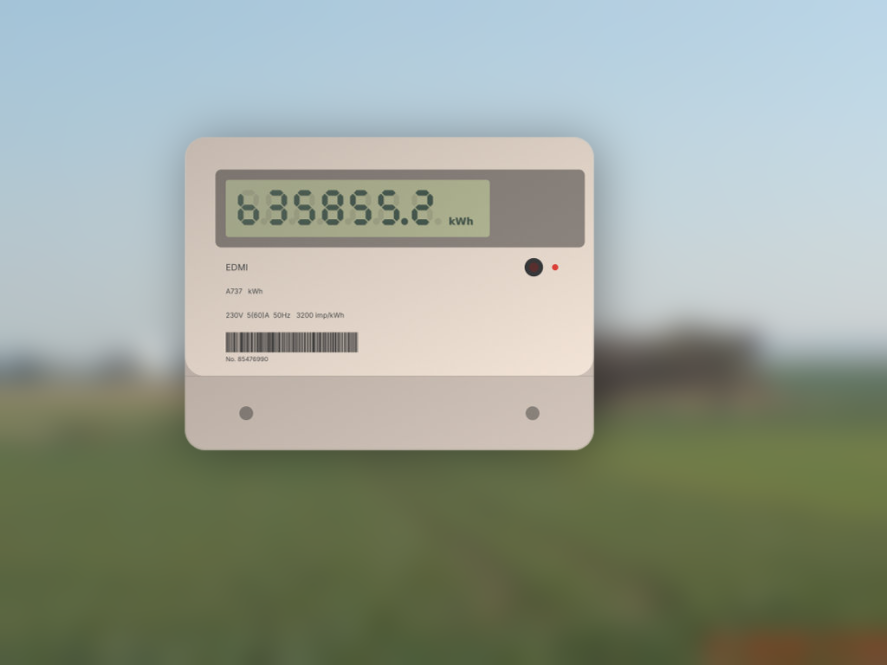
635855.2
